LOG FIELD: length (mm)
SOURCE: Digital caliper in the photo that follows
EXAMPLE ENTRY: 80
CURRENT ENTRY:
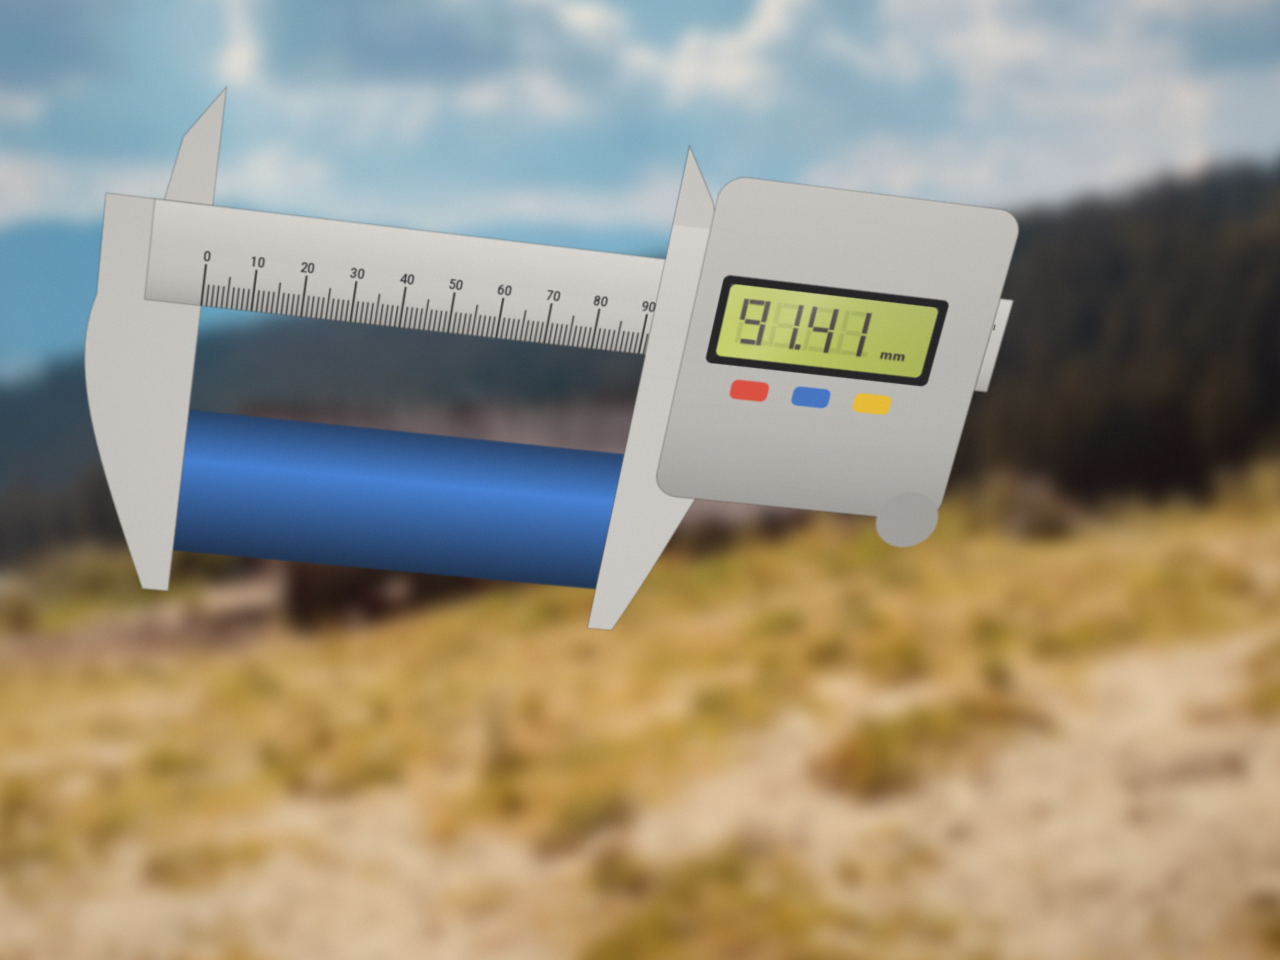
91.41
